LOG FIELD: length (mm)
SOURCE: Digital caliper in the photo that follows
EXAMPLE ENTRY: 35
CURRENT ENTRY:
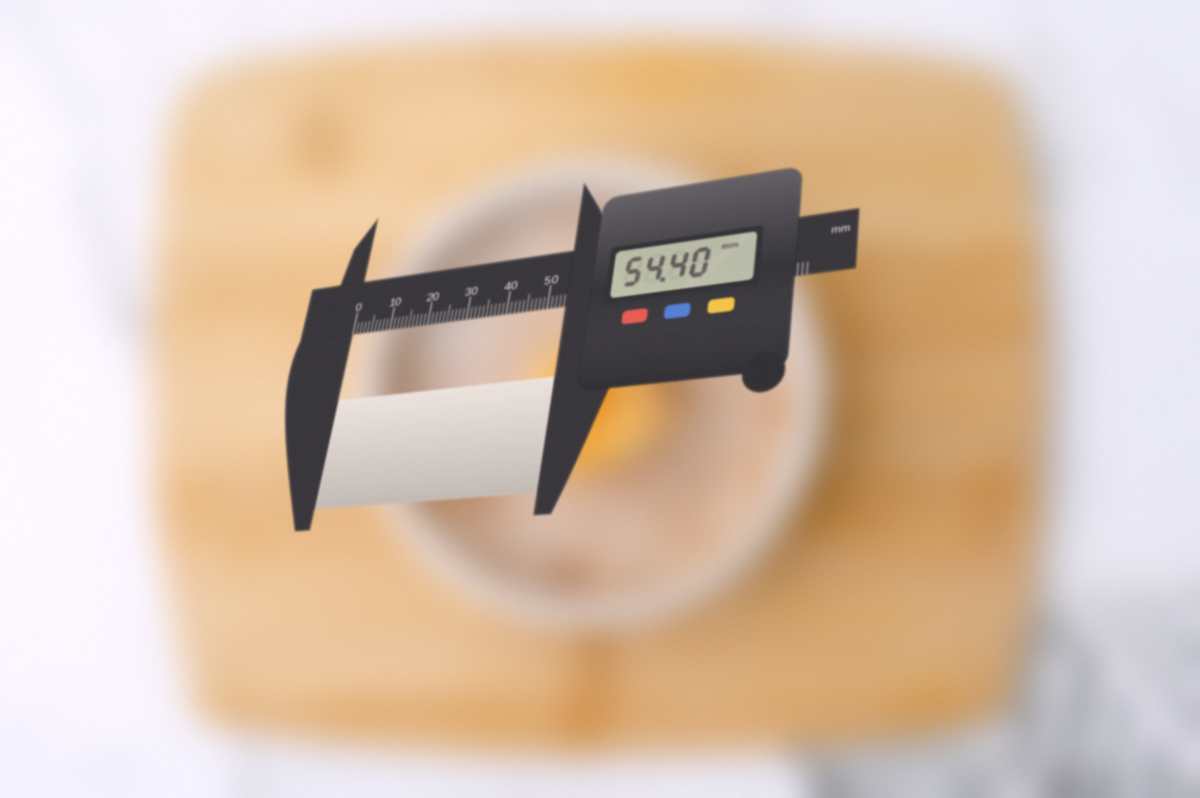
54.40
